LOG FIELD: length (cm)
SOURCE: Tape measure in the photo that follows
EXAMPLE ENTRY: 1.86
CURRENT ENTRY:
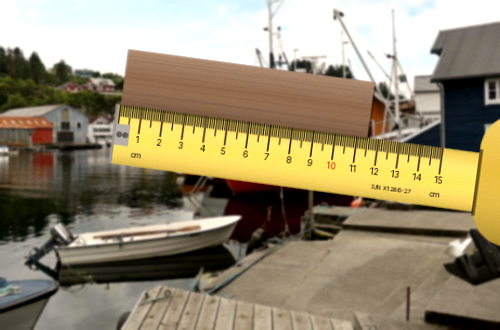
11.5
